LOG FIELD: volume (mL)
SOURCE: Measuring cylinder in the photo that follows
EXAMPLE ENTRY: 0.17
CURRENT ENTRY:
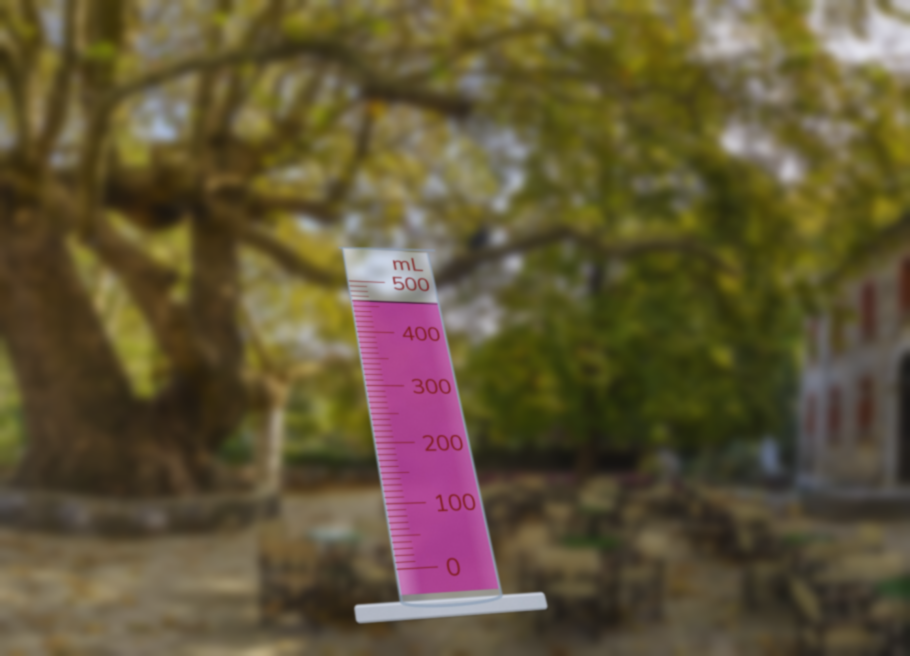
460
